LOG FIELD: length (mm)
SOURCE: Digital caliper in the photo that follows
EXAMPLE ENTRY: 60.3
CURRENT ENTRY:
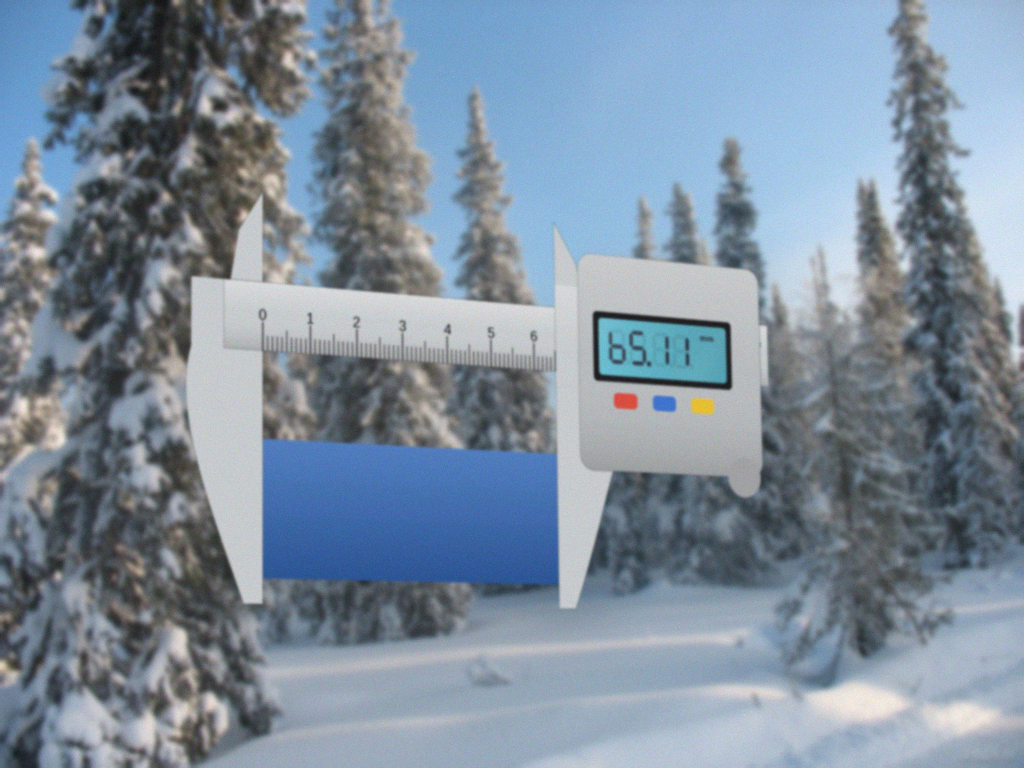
65.11
